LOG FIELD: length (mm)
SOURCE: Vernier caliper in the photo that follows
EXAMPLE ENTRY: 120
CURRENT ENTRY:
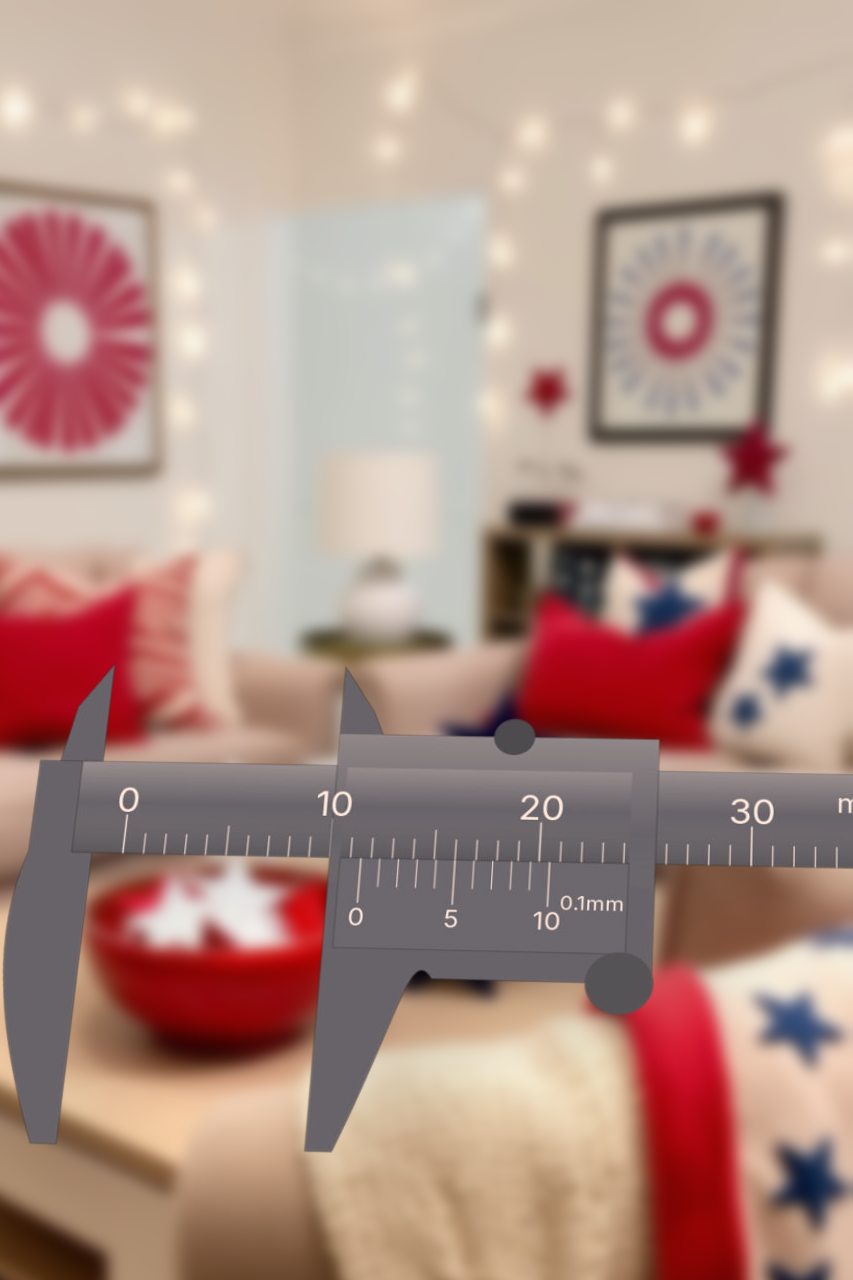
11.5
